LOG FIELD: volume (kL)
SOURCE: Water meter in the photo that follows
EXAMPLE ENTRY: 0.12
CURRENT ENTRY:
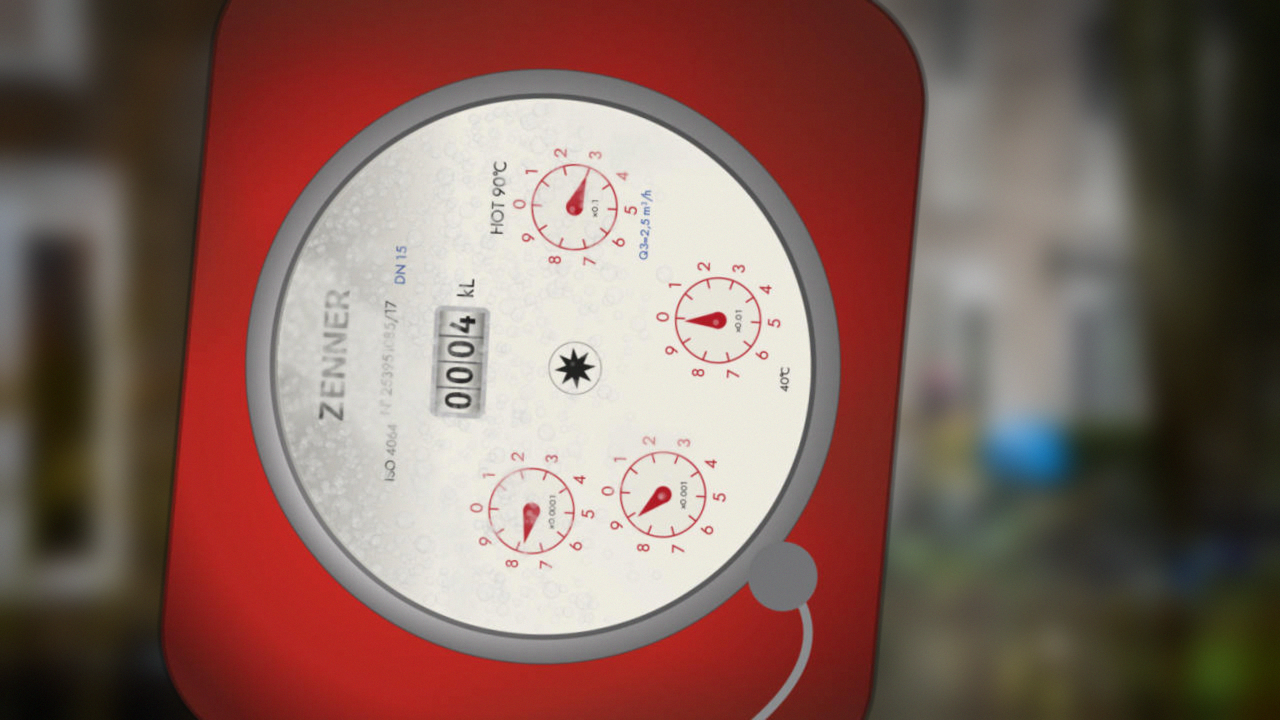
4.2987
